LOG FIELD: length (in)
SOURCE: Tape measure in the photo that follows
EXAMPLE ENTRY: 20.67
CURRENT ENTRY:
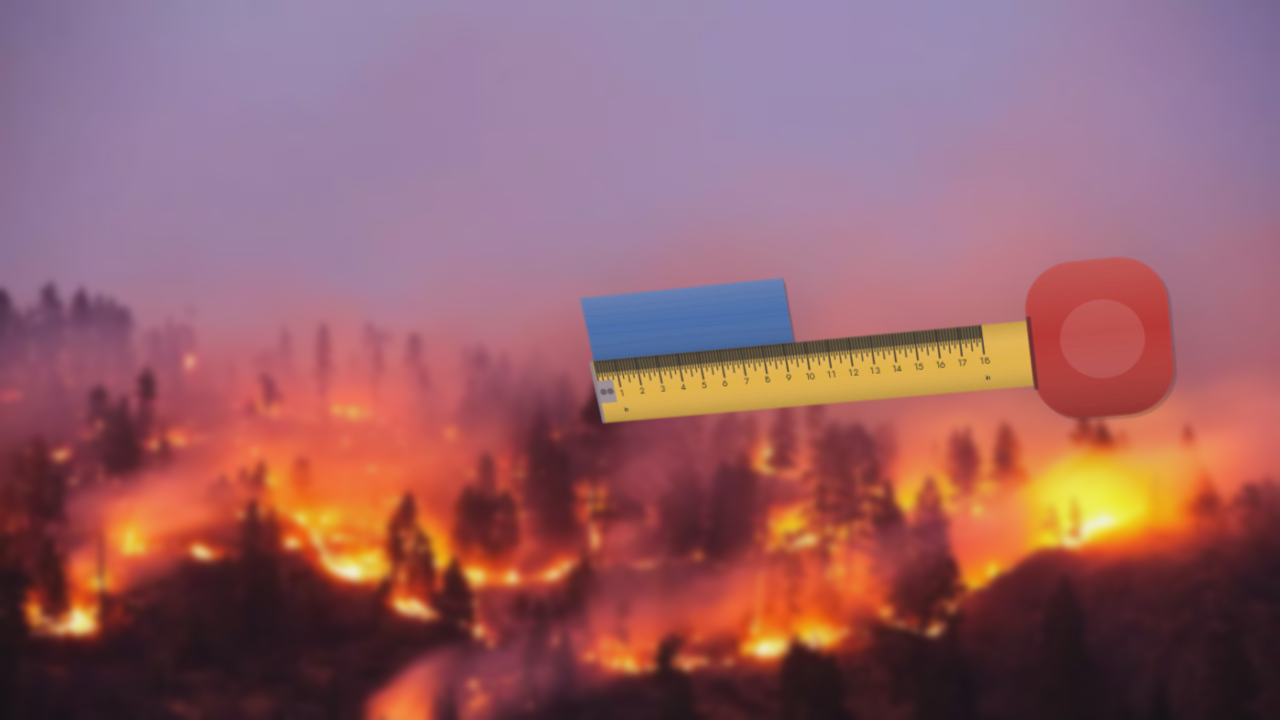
9.5
